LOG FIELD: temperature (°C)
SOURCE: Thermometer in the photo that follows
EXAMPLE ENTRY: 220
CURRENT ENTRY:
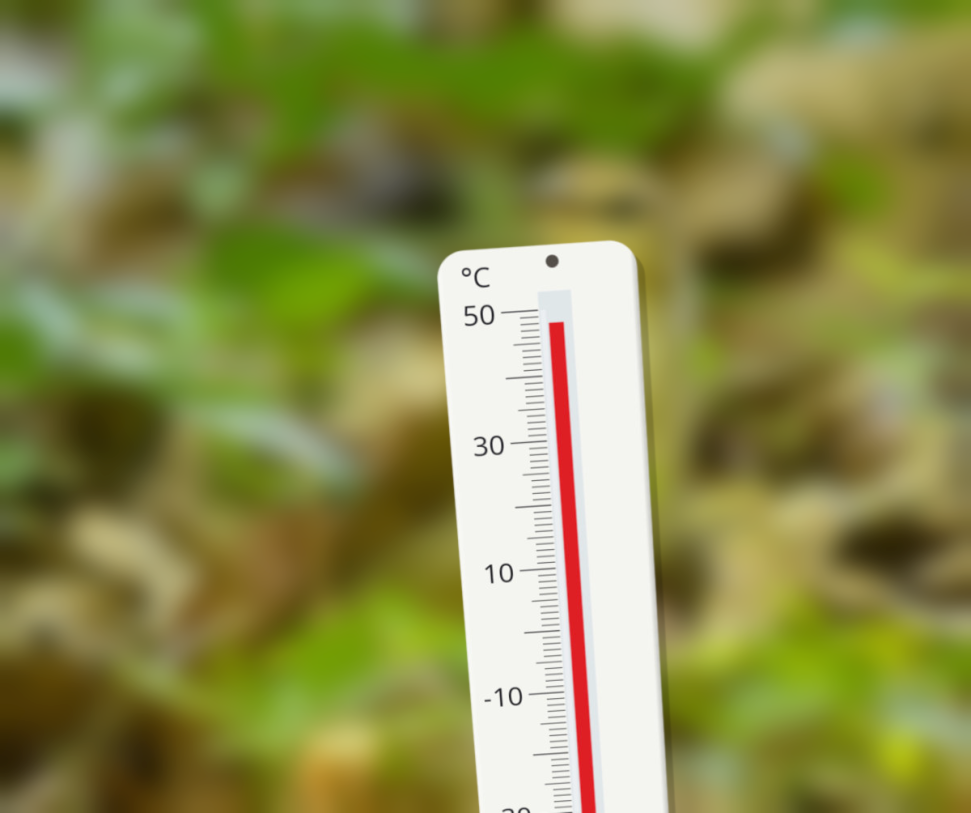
48
